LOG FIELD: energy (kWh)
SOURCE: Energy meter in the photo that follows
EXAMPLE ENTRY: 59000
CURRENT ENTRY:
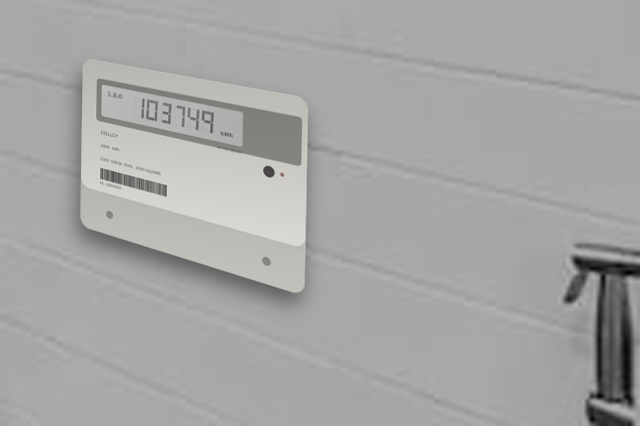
103749
